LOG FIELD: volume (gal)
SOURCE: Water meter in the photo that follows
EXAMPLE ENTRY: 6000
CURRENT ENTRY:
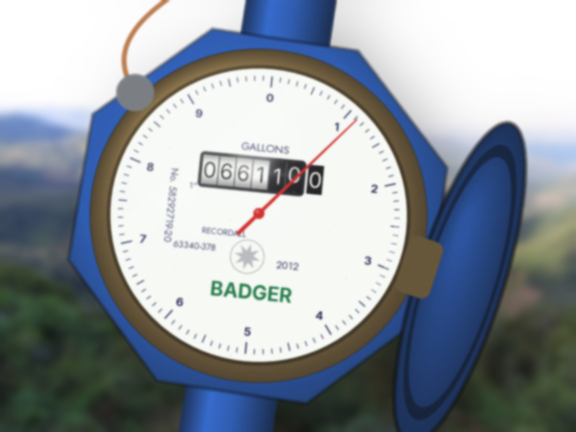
661101.1
